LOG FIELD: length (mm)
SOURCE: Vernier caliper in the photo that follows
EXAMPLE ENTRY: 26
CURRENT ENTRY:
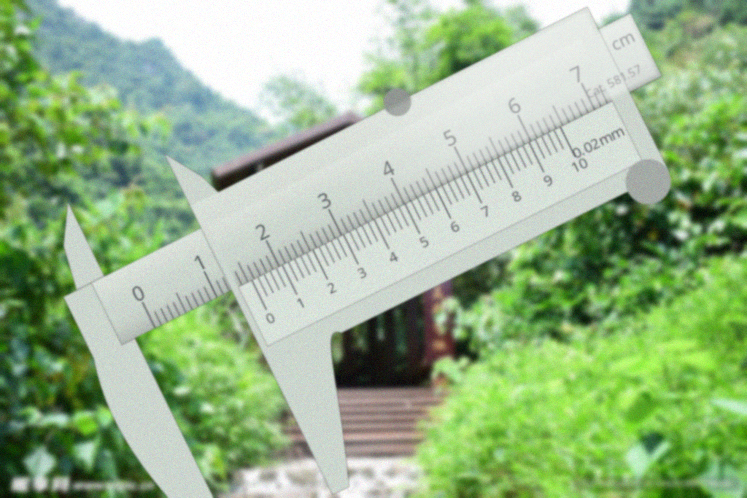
15.6
